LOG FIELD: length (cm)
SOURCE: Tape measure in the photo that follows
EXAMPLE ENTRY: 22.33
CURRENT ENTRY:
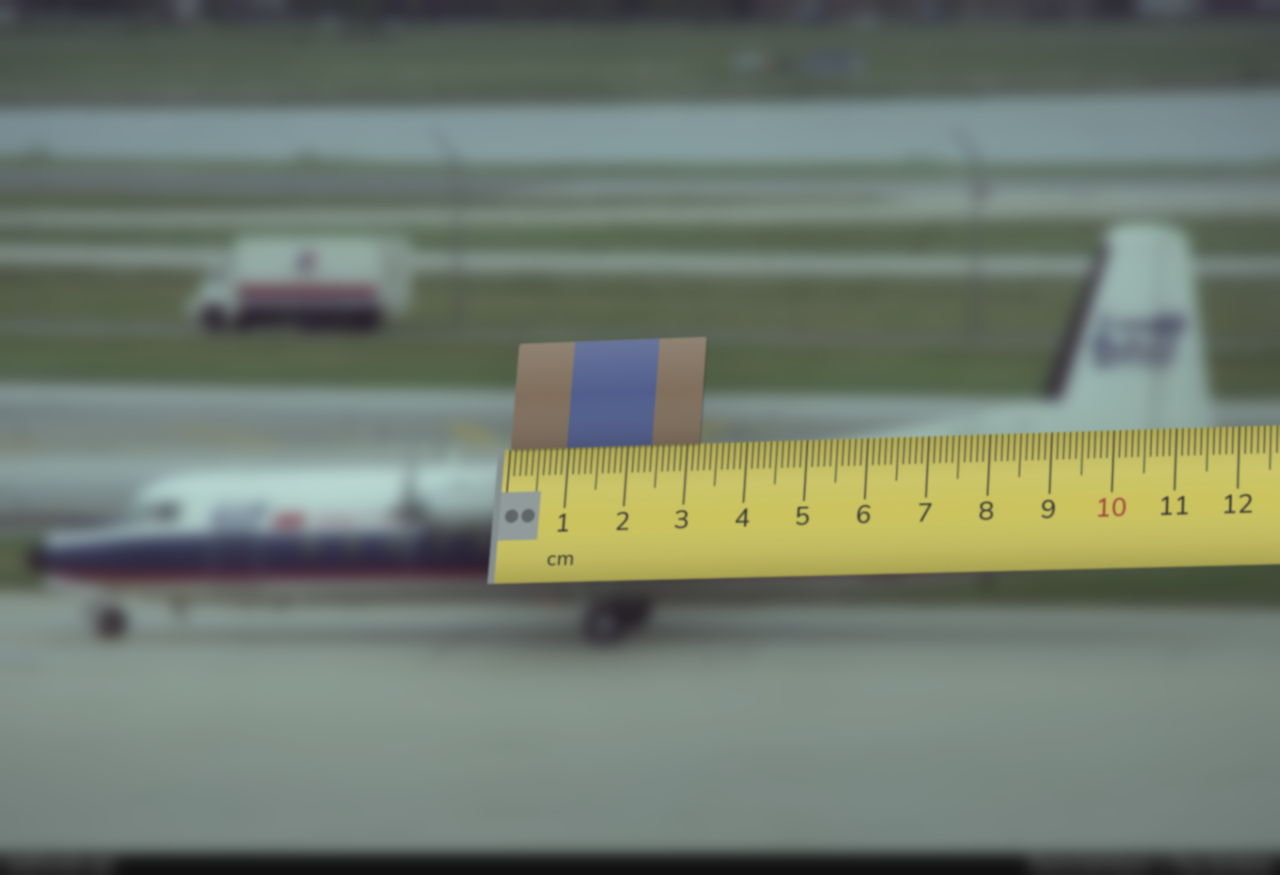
3.2
